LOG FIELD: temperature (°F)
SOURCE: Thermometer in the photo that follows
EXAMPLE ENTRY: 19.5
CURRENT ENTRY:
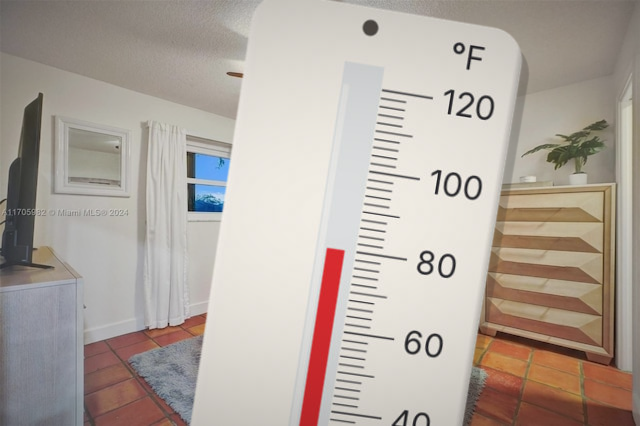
80
